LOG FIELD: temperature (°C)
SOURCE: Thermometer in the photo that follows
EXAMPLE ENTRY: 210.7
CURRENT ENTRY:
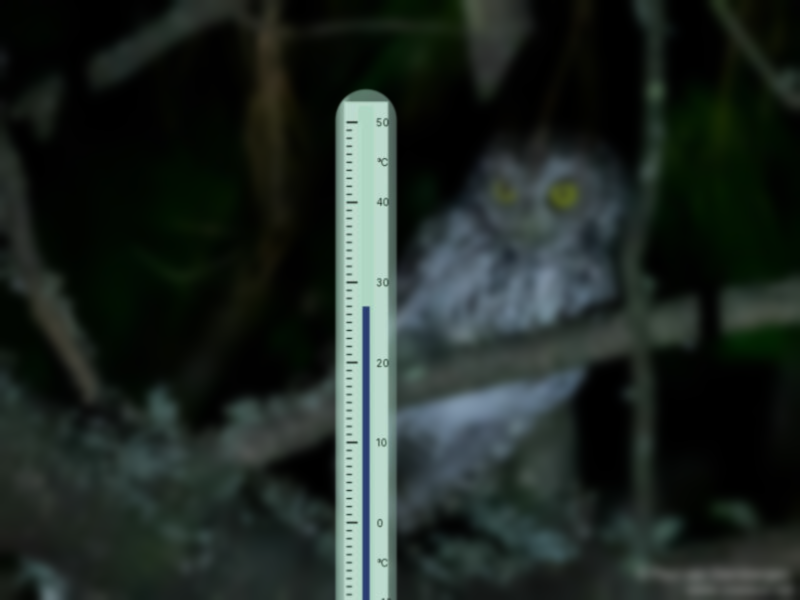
27
